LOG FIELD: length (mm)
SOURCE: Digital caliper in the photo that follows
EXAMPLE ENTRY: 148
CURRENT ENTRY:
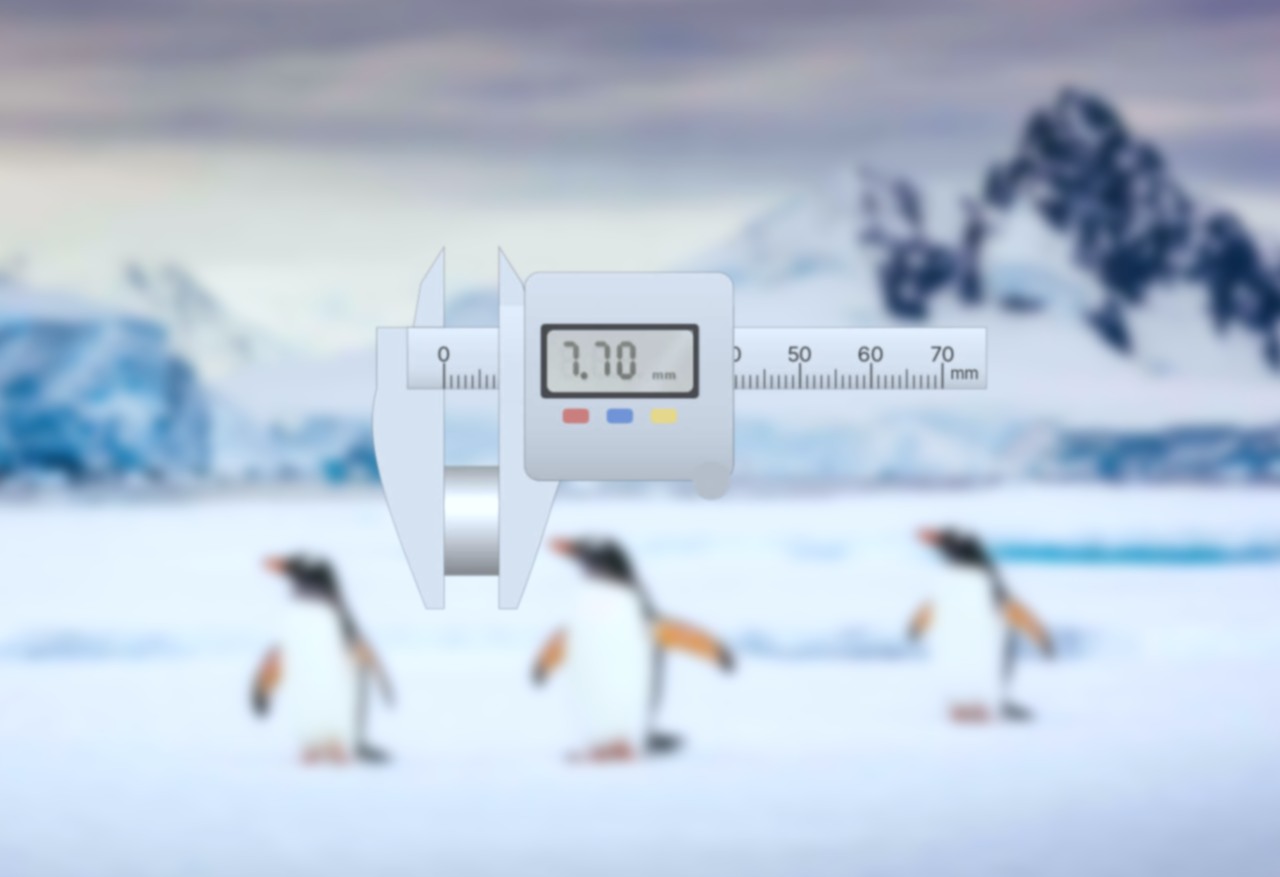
7.70
